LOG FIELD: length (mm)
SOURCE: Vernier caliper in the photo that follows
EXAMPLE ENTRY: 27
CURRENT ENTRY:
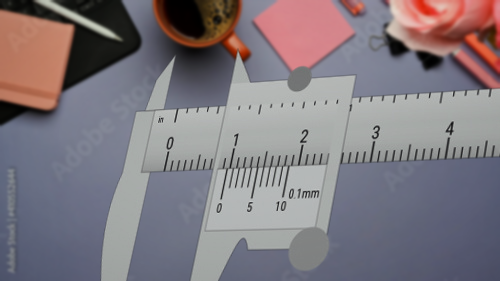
9.6
